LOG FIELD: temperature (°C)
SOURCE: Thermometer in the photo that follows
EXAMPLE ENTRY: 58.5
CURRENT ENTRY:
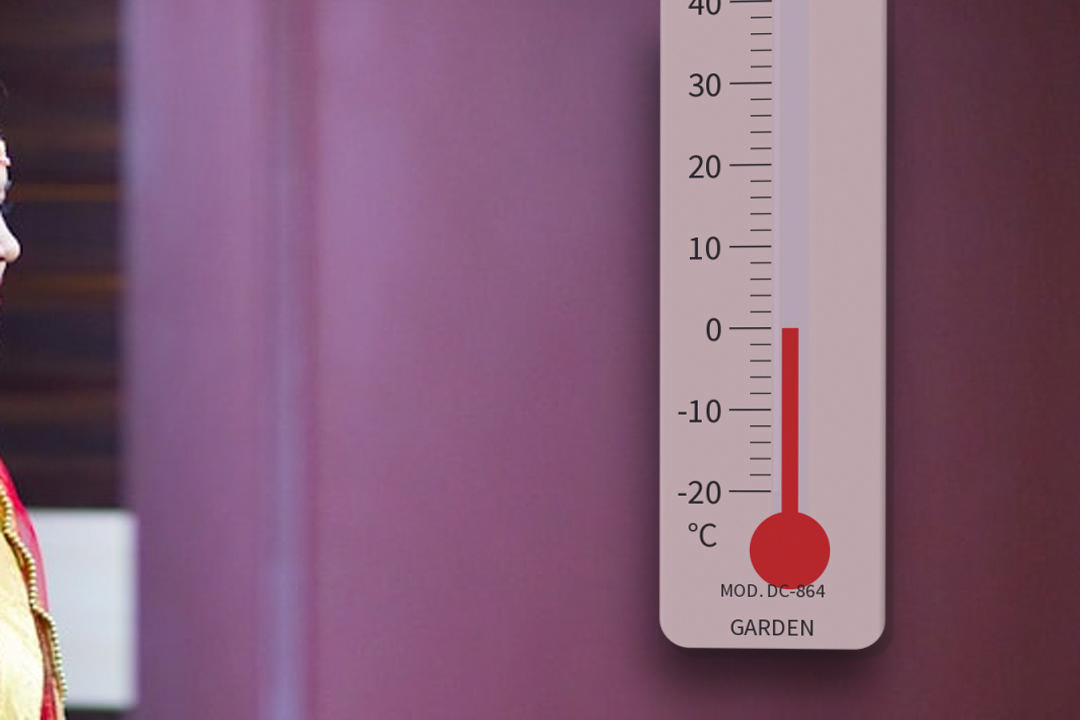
0
